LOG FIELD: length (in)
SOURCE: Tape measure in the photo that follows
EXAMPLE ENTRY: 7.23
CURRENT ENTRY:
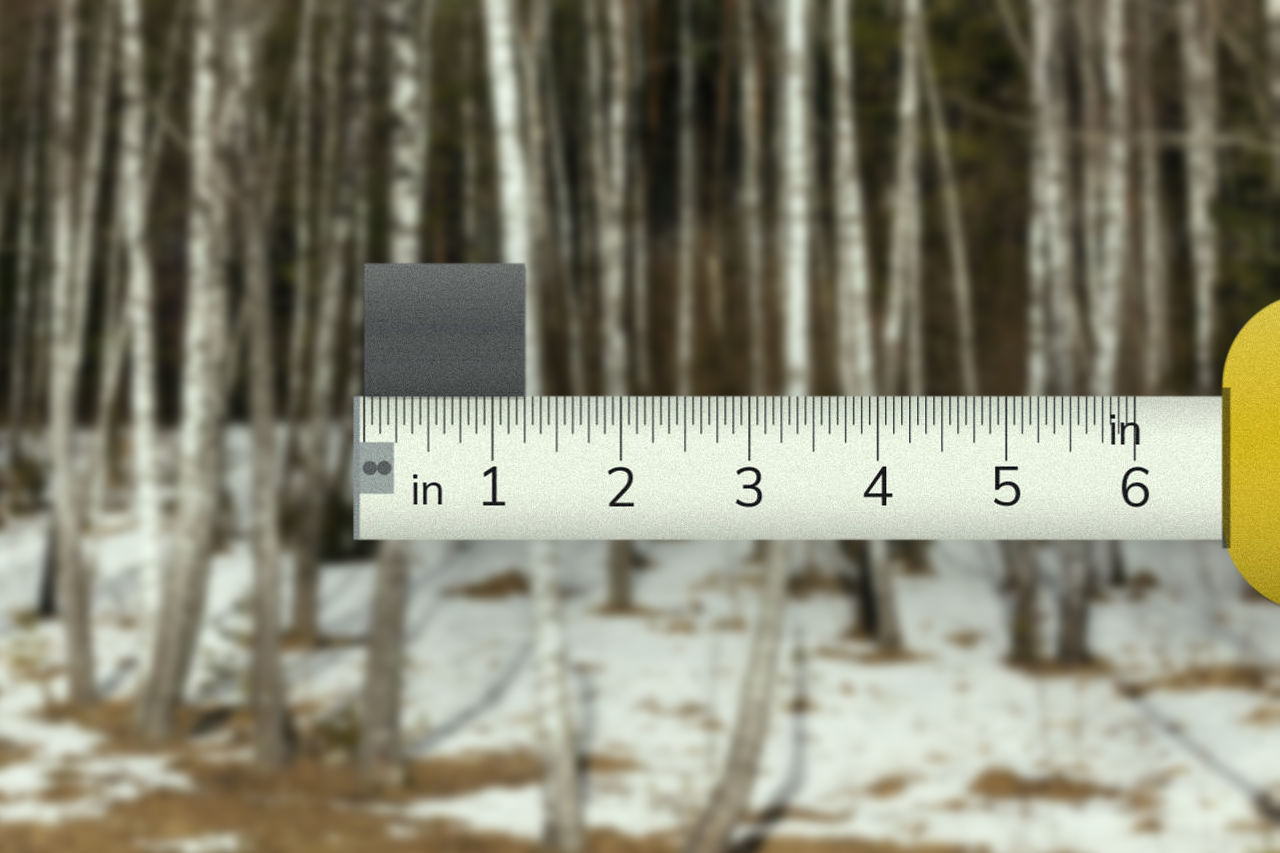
1.25
